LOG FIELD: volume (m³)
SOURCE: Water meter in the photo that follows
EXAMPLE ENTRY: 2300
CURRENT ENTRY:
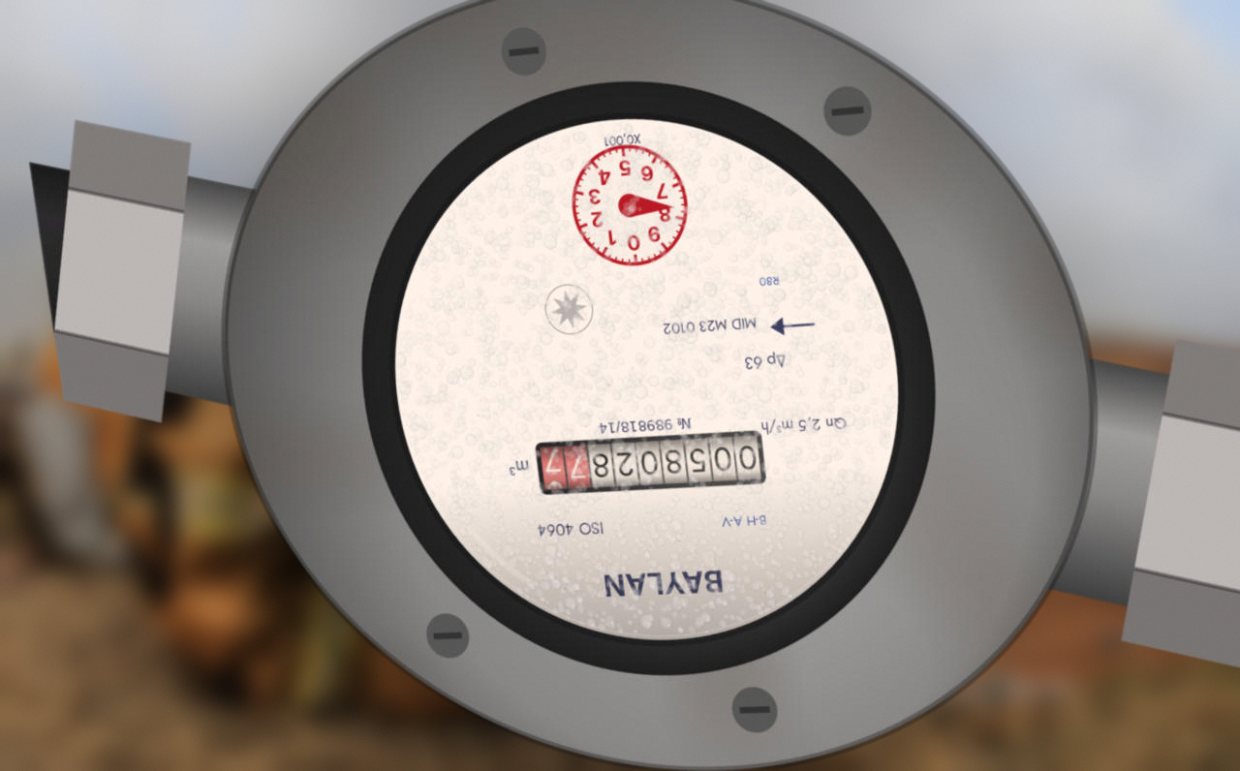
58028.767
